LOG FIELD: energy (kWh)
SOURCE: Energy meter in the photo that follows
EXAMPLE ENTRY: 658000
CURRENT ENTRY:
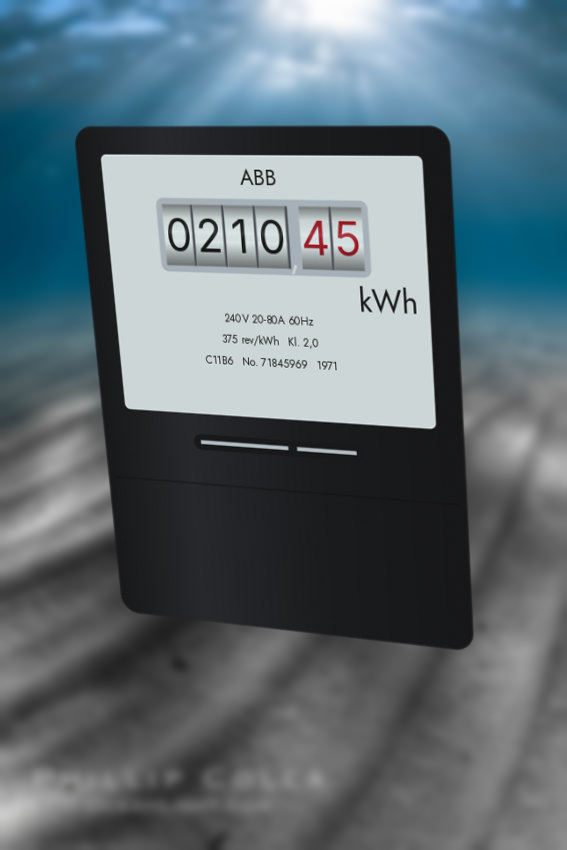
210.45
